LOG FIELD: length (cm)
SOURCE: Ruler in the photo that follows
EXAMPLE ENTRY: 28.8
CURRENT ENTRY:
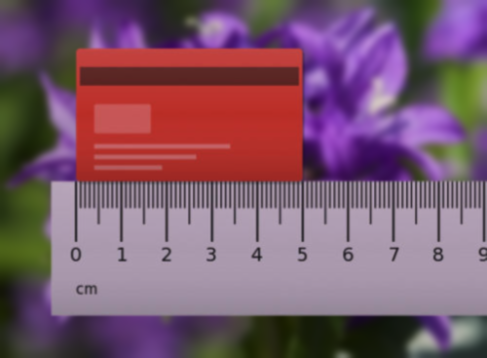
5
